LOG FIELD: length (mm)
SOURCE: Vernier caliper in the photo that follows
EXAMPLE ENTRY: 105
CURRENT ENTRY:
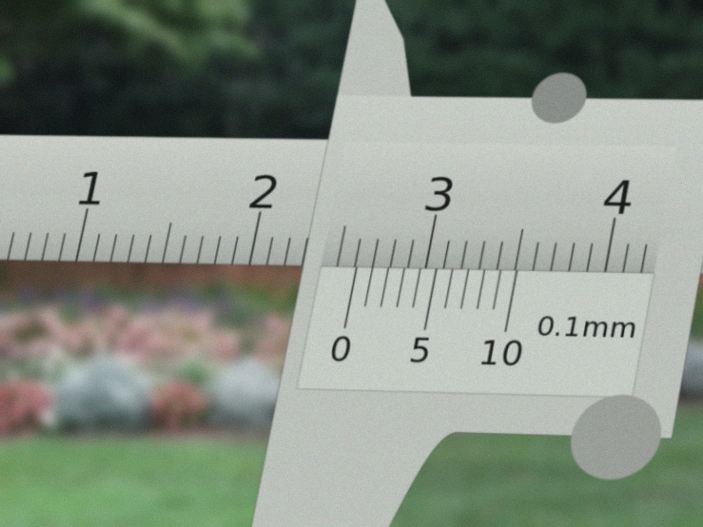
26.1
